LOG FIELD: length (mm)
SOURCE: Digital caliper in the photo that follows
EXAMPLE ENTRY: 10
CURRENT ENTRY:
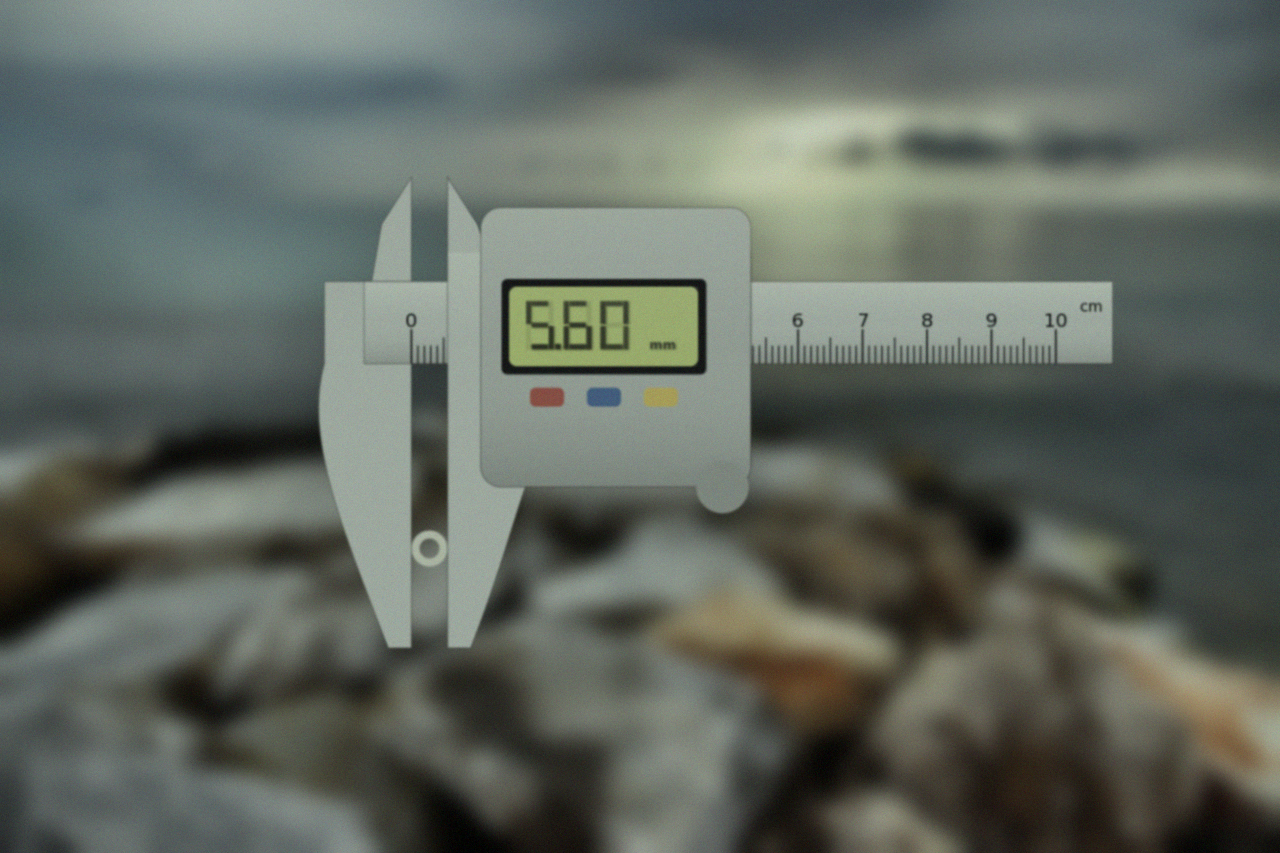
5.60
